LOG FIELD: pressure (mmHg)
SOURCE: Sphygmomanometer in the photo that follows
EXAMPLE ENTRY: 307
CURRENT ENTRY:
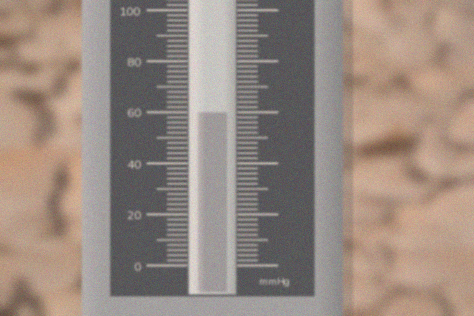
60
